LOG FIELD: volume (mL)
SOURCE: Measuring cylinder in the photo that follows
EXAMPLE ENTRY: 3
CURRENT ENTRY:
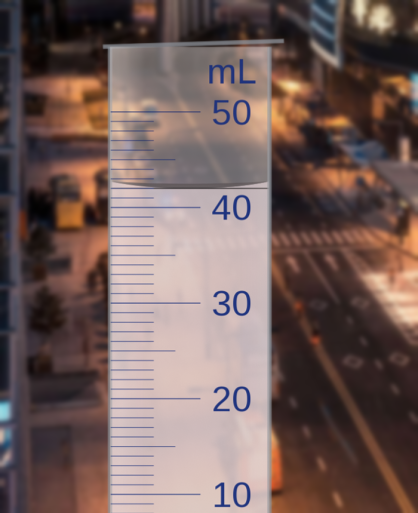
42
